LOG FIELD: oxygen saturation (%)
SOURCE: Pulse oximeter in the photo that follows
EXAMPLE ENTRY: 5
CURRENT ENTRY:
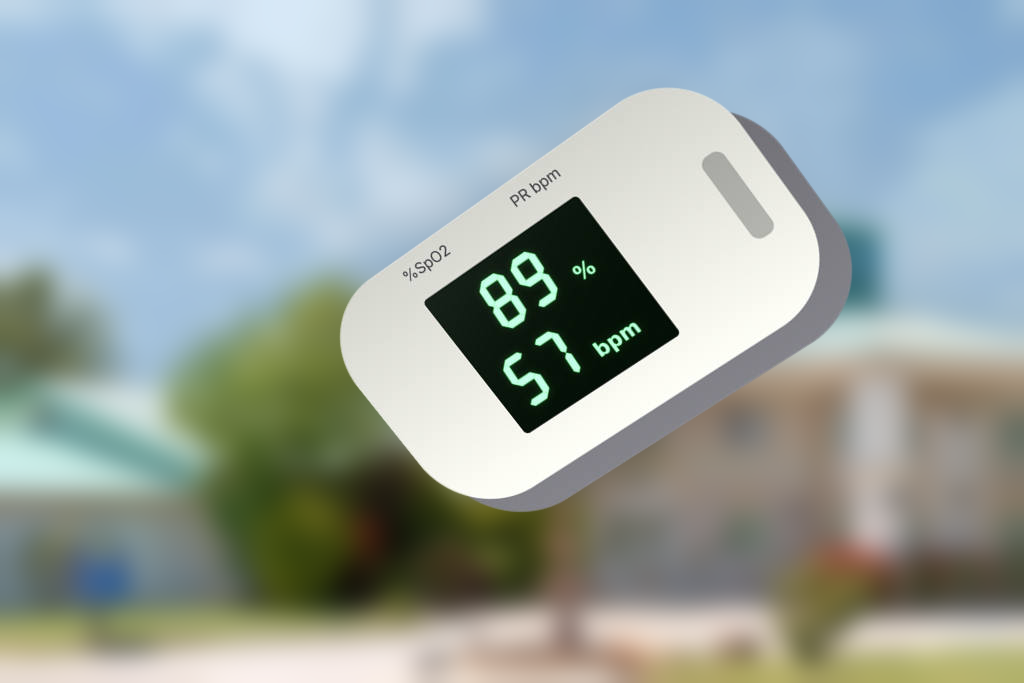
89
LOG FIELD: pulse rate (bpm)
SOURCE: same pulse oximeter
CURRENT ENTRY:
57
